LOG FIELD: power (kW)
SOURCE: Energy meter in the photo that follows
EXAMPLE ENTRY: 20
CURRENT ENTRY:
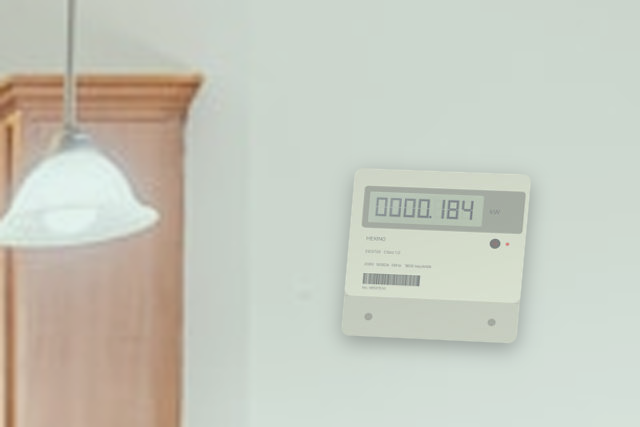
0.184
